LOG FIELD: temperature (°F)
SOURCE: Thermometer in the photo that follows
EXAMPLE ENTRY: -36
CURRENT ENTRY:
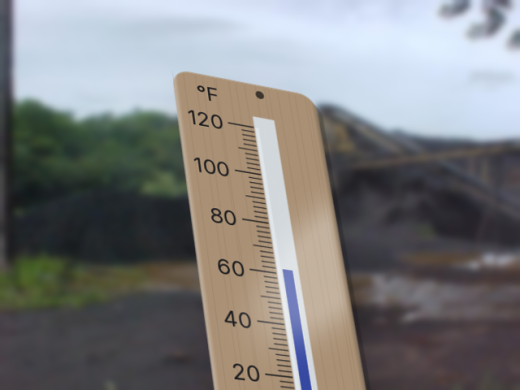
62
